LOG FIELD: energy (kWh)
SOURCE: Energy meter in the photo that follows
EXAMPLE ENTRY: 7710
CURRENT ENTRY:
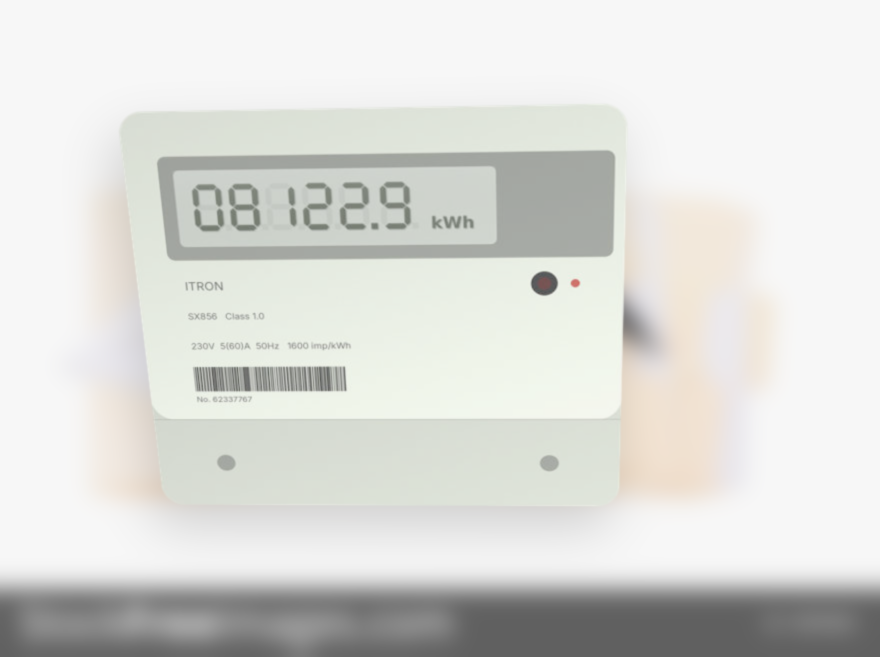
8122.9
